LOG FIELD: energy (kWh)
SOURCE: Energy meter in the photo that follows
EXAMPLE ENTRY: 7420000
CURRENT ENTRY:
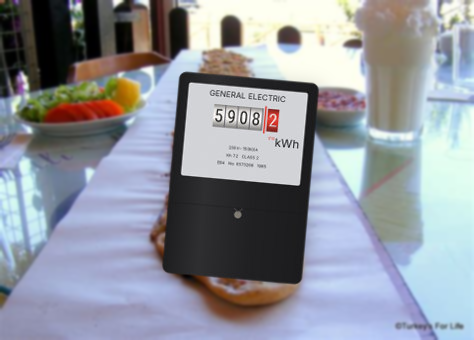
5908.2
